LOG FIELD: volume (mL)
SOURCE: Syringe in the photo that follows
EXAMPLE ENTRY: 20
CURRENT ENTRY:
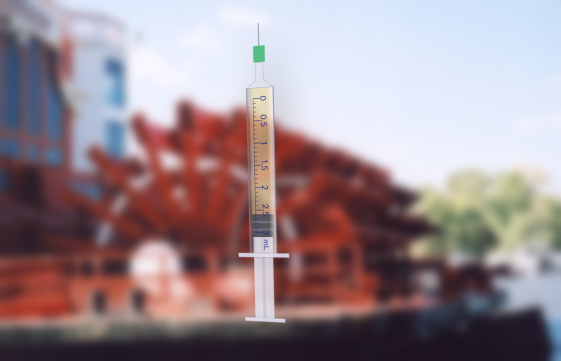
2.6
